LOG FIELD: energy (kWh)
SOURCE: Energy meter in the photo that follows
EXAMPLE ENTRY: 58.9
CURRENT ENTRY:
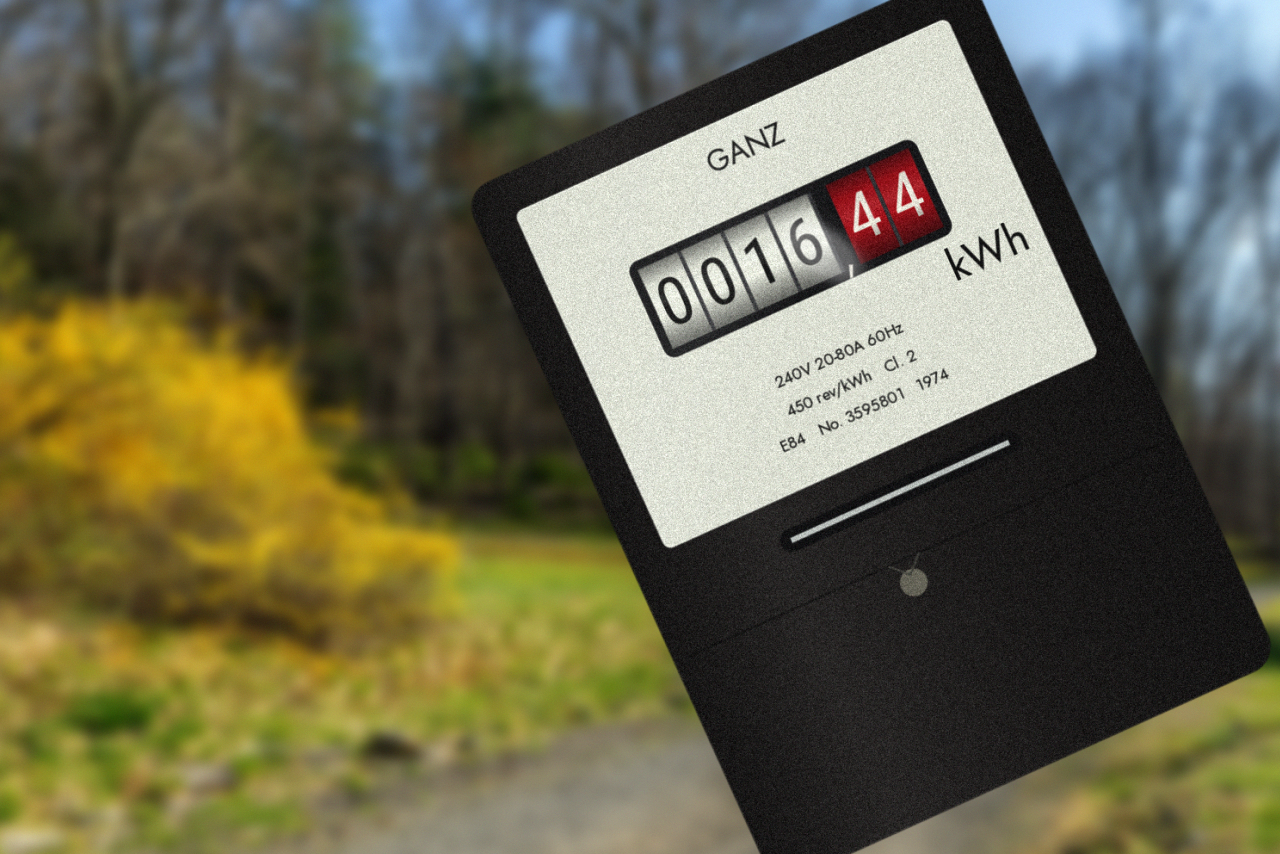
16.44
